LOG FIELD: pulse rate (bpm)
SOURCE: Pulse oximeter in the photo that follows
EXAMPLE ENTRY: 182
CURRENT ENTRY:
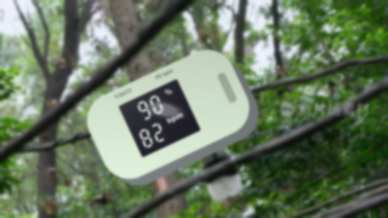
82
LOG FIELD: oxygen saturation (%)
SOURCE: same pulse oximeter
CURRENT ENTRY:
90
